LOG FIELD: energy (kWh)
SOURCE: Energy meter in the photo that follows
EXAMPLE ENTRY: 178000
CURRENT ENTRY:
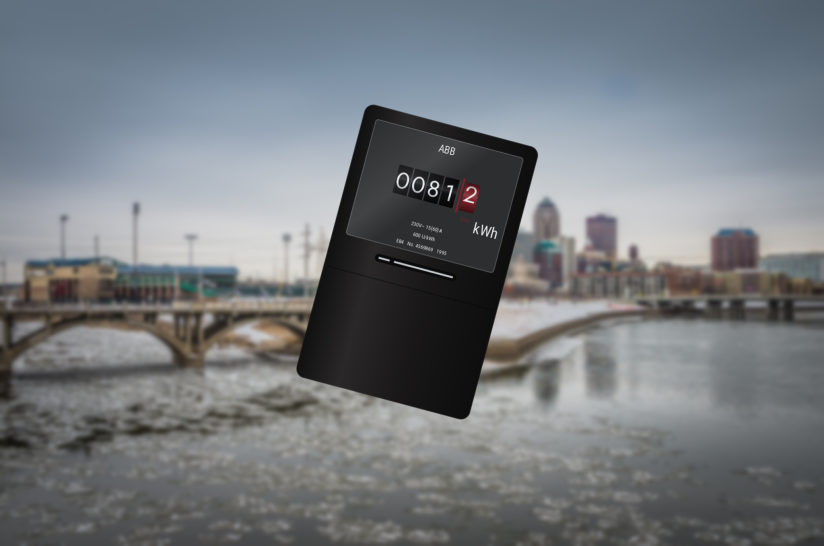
81.2
